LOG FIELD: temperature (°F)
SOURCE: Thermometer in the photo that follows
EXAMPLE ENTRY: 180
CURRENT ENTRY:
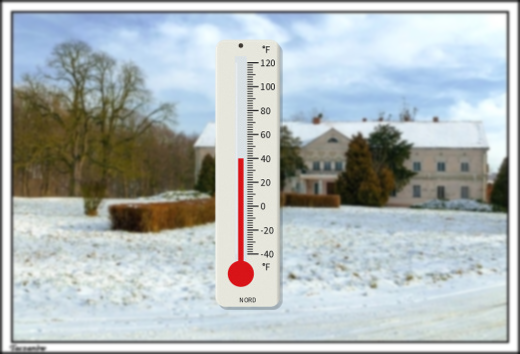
40
